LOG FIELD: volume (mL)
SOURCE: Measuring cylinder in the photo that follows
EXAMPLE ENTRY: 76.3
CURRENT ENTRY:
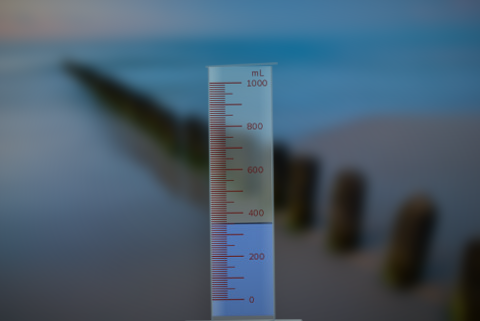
350
